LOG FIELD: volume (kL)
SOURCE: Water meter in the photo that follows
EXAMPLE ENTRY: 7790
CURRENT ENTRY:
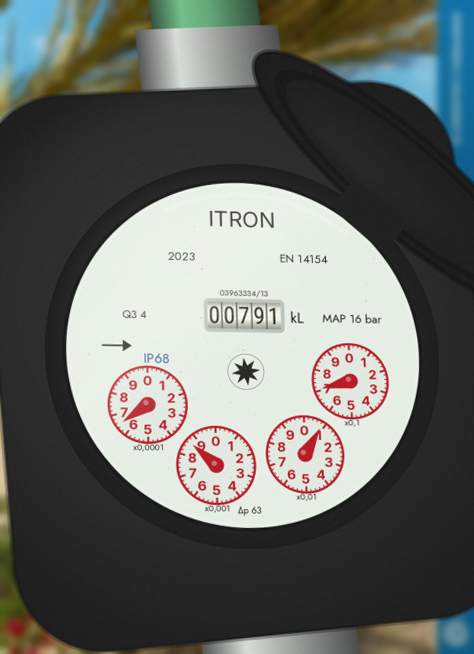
791.7086
